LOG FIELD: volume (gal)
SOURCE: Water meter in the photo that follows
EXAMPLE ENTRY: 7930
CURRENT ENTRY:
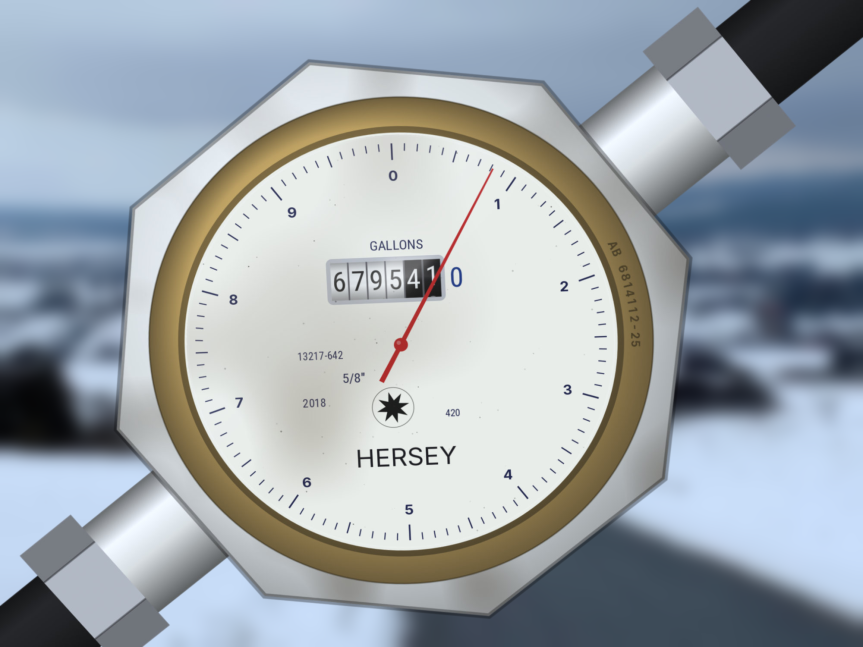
6795410.8
